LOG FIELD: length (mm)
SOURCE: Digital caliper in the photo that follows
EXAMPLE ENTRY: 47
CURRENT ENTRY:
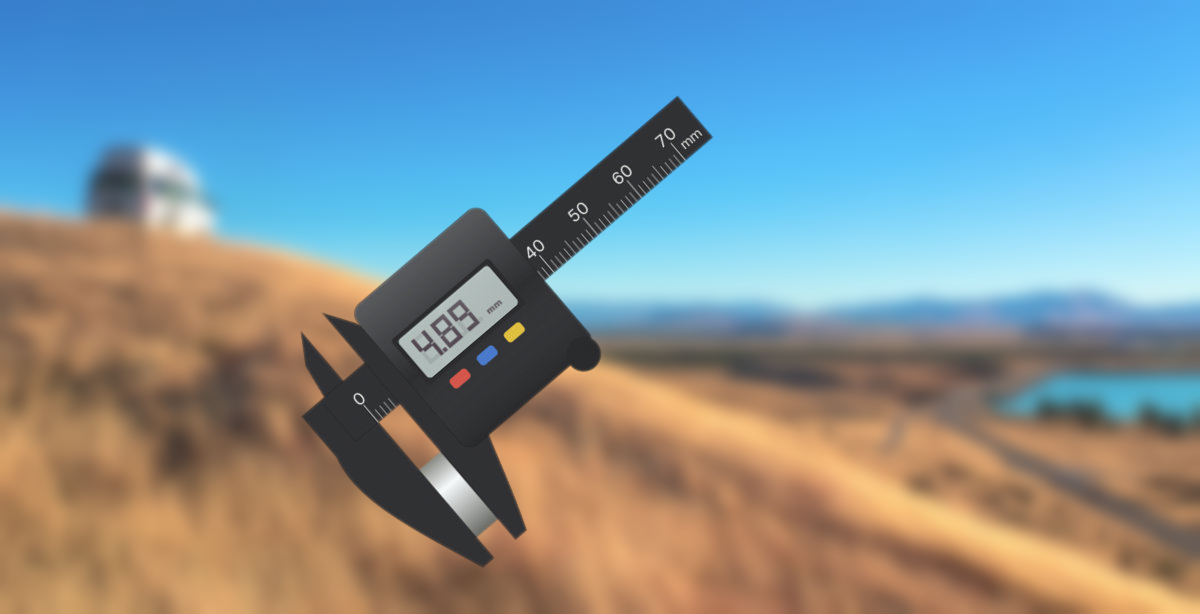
4.89
